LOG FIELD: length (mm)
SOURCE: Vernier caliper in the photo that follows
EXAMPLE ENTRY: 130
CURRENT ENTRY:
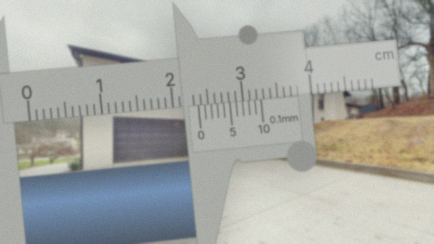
23.6
